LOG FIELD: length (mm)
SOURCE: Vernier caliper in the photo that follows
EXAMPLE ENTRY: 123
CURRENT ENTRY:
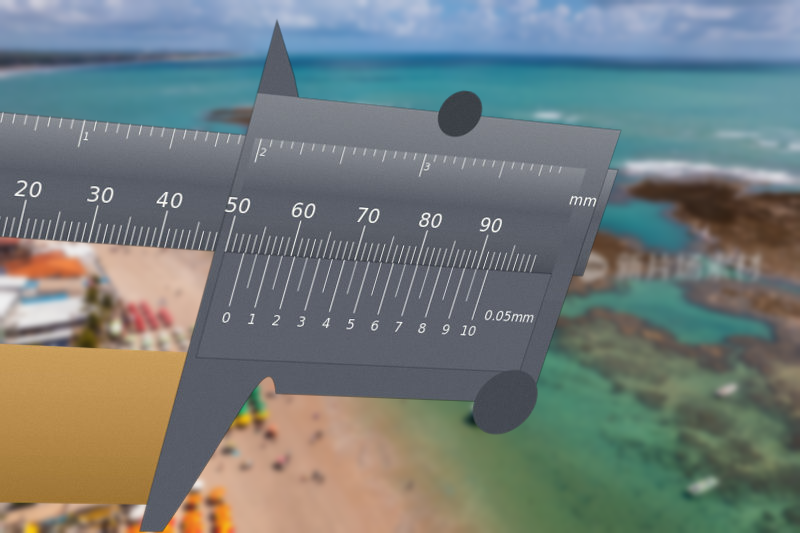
52.8
